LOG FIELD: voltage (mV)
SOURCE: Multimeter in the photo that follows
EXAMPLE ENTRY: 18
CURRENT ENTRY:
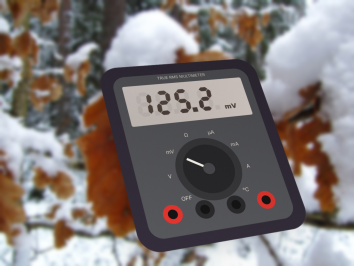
125.2
